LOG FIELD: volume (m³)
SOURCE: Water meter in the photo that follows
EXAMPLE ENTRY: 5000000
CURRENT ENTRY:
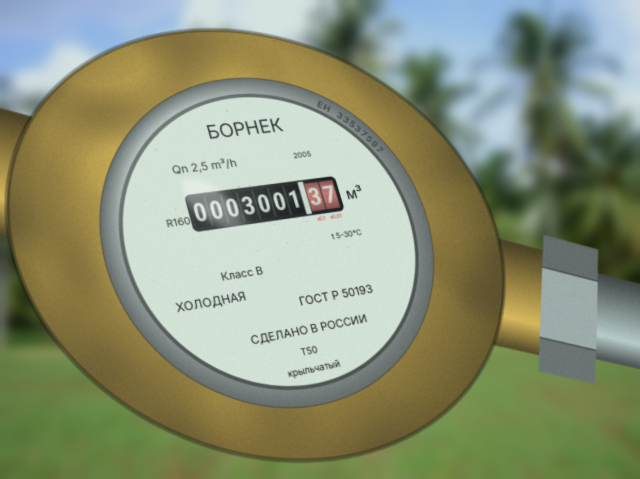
3001.37
